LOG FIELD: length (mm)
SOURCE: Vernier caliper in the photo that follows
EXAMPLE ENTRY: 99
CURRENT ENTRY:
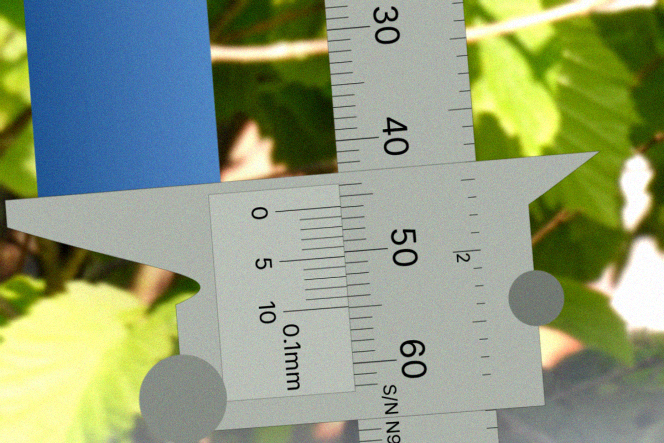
45.9
